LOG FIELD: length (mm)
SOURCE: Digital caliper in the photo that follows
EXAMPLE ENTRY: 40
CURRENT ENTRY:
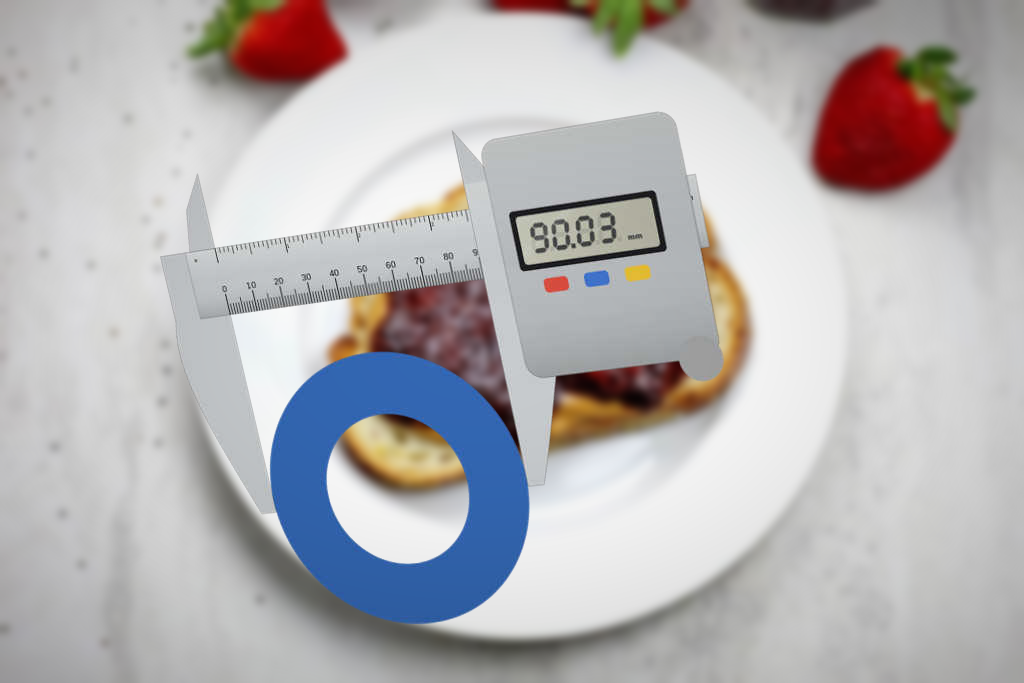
90.03
